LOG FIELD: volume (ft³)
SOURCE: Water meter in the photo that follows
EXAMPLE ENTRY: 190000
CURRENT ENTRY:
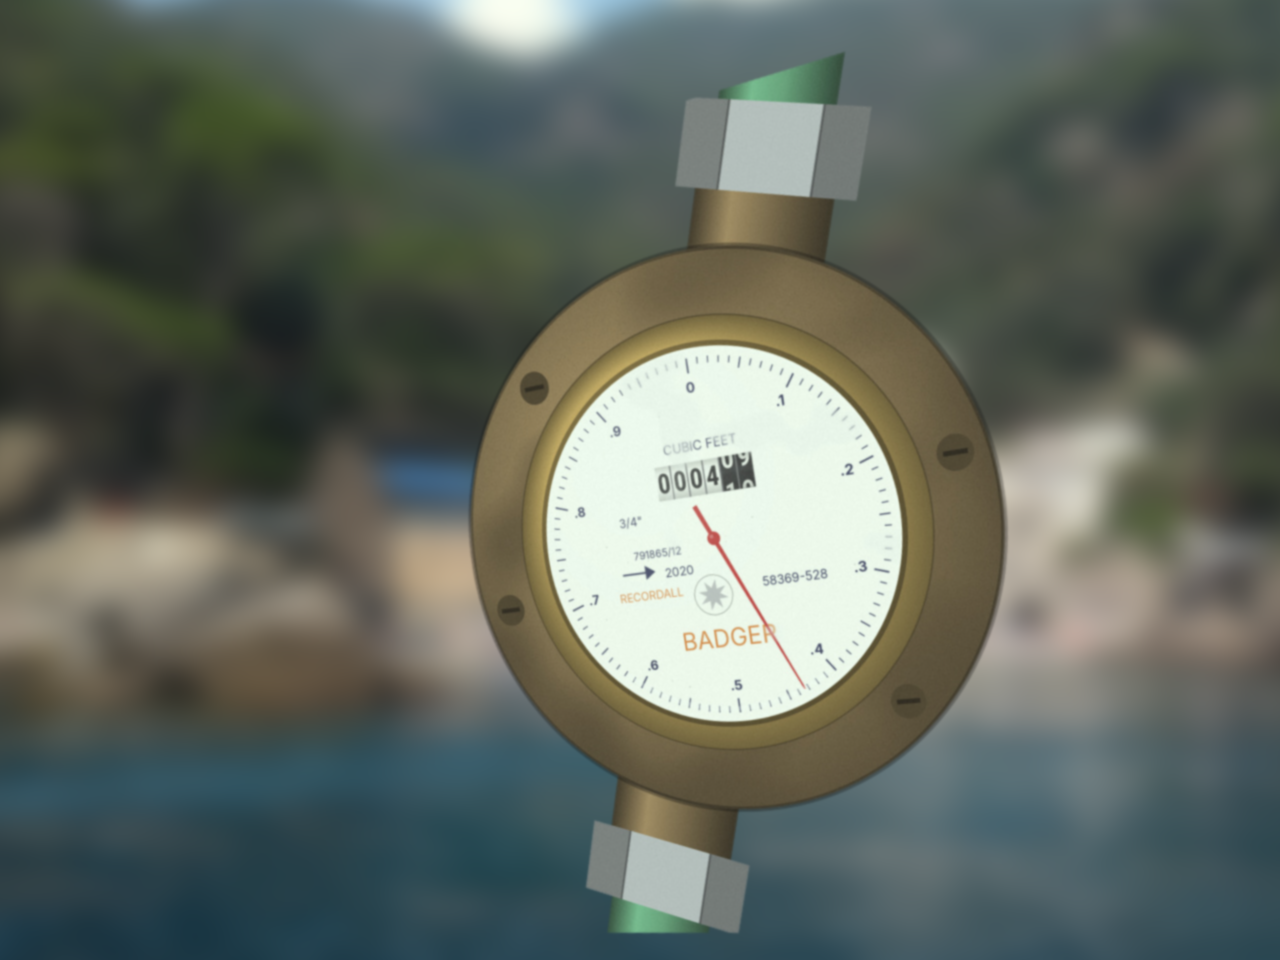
409.43
